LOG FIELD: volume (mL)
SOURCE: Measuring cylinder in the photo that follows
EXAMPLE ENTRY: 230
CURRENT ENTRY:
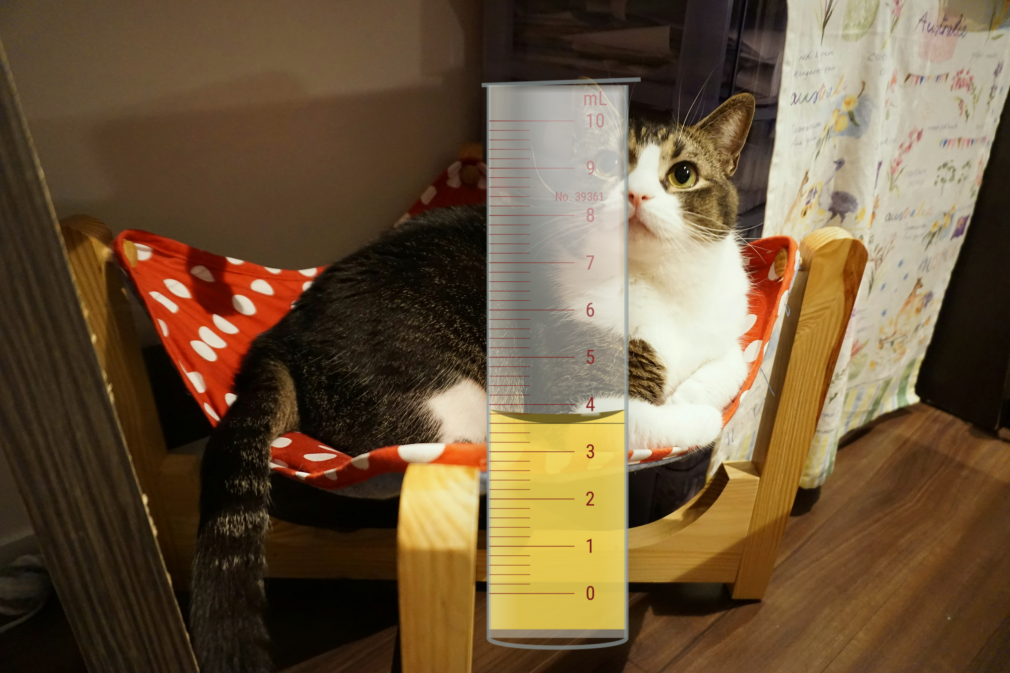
3.6
